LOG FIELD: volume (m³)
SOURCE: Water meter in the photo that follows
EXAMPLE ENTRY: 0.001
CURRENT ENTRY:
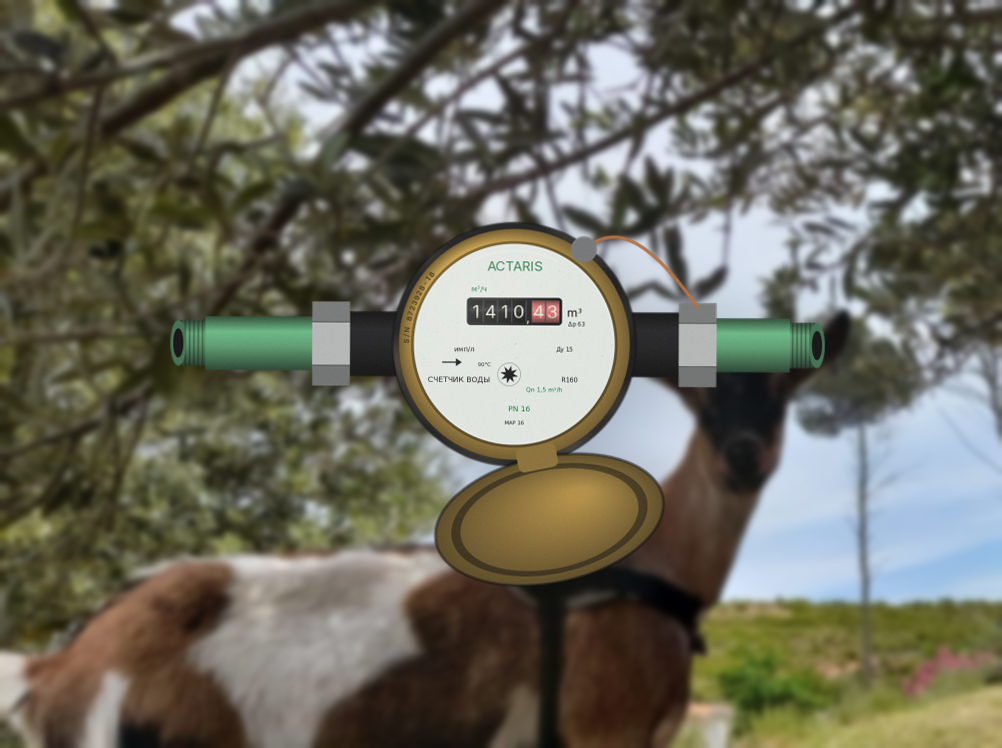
1410.43
